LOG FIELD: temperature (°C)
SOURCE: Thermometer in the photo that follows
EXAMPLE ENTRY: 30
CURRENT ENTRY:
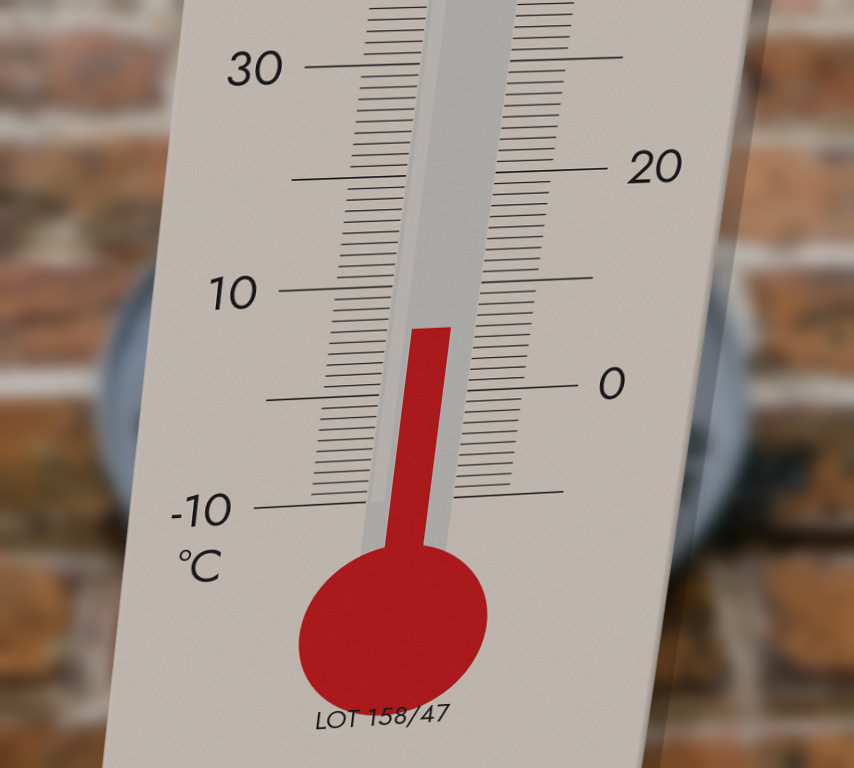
6
